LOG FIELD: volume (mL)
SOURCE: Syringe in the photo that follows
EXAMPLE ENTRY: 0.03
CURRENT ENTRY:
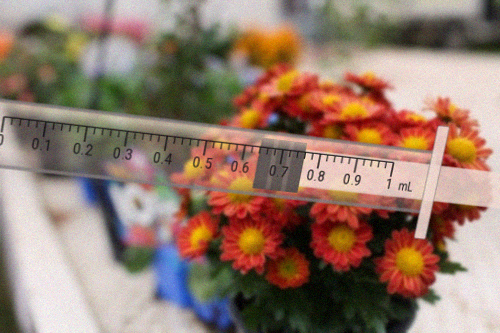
0.64
